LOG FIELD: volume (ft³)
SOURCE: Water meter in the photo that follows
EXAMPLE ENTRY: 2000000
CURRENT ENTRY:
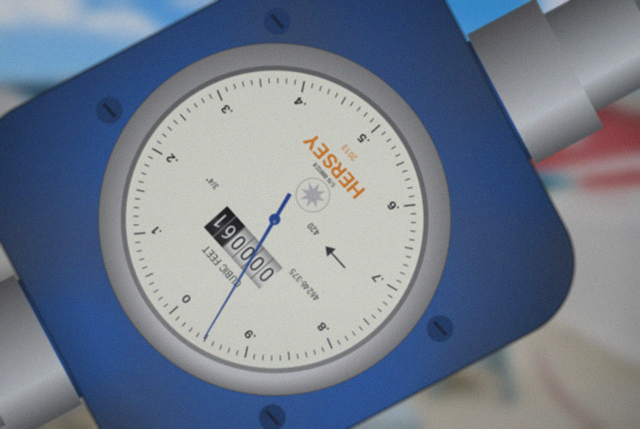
60.95
